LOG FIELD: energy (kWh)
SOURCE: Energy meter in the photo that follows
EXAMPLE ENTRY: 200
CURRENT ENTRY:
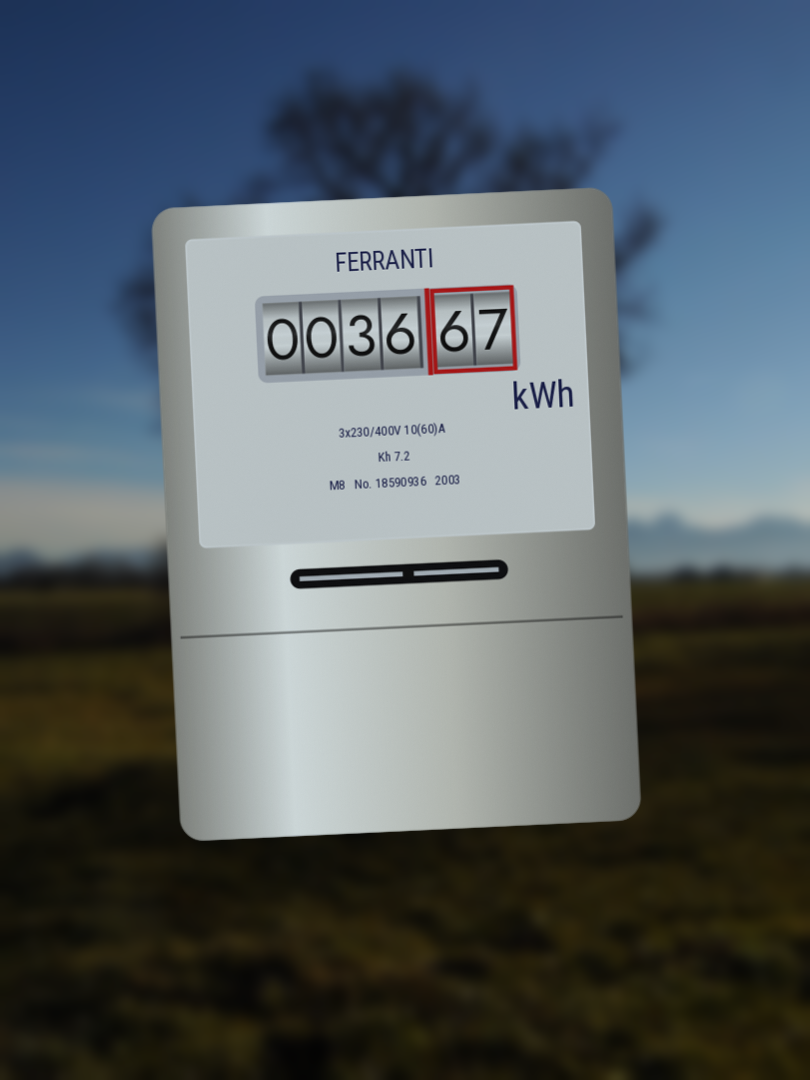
36.67
